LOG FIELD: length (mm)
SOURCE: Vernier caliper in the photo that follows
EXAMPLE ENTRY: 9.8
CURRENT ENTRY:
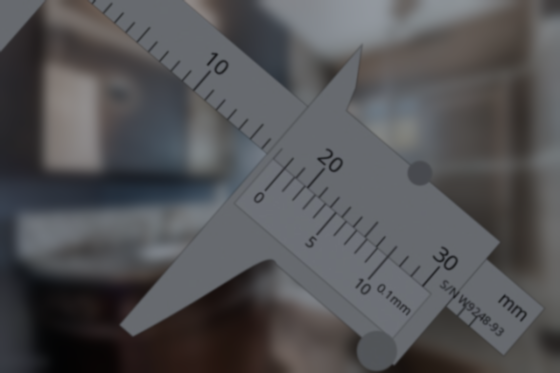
18.0
